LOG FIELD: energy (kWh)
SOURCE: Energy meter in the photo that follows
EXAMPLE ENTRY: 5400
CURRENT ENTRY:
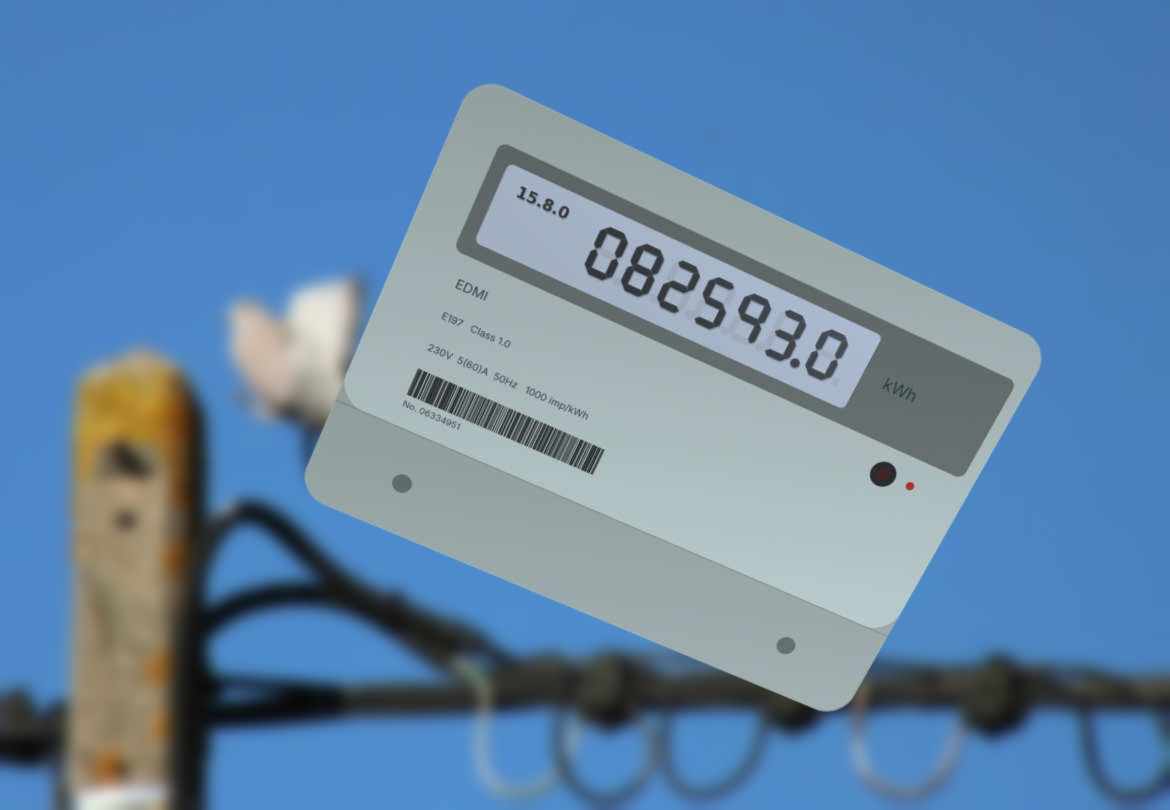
82593.0
